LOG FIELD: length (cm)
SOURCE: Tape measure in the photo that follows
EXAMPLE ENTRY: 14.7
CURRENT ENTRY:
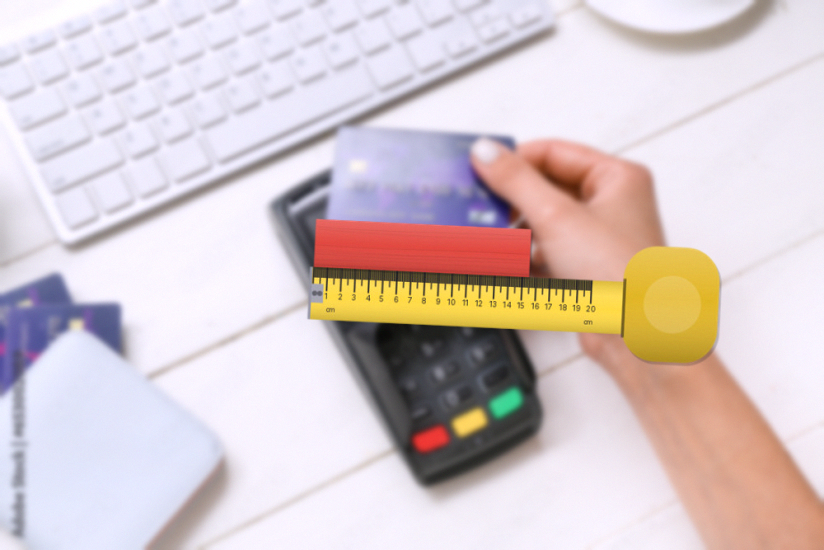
15.5
